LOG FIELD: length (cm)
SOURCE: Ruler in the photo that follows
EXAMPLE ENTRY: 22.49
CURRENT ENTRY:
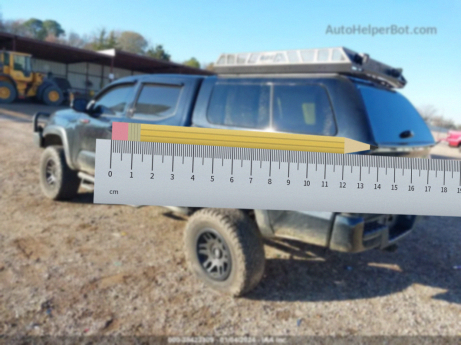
14
